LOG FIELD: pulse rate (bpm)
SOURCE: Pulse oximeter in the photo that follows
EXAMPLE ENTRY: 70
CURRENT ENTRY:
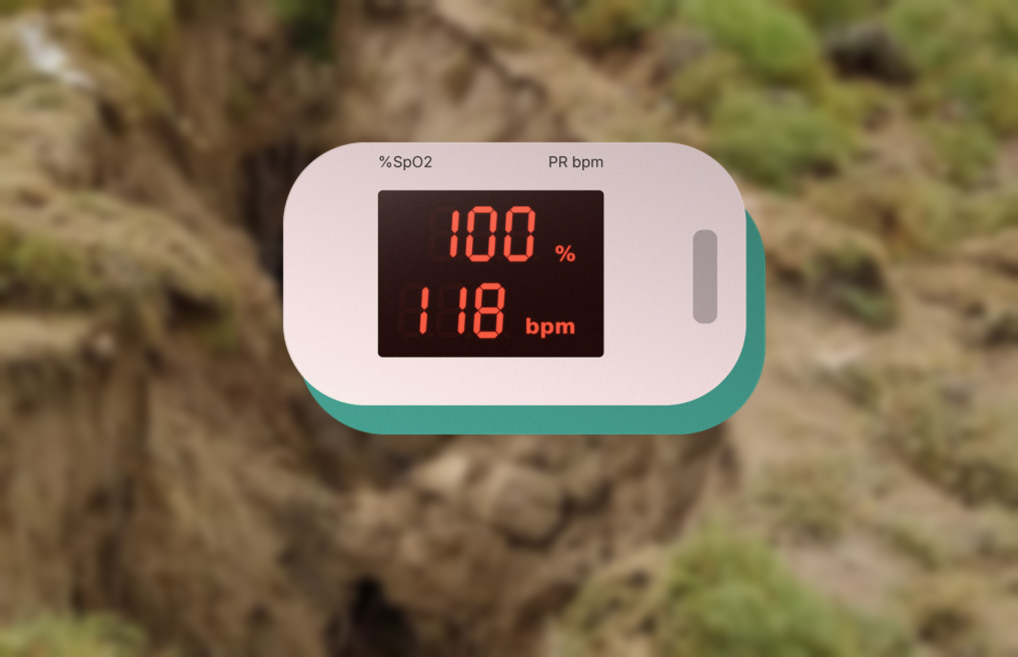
118
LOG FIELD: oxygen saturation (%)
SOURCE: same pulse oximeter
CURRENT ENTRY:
100
